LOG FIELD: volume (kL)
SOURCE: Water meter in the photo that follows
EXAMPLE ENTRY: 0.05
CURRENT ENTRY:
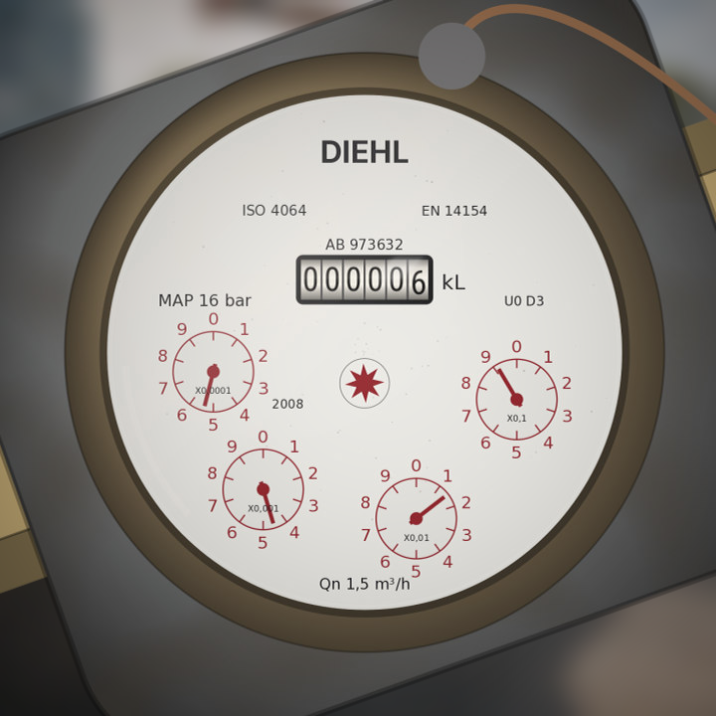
5.9145
